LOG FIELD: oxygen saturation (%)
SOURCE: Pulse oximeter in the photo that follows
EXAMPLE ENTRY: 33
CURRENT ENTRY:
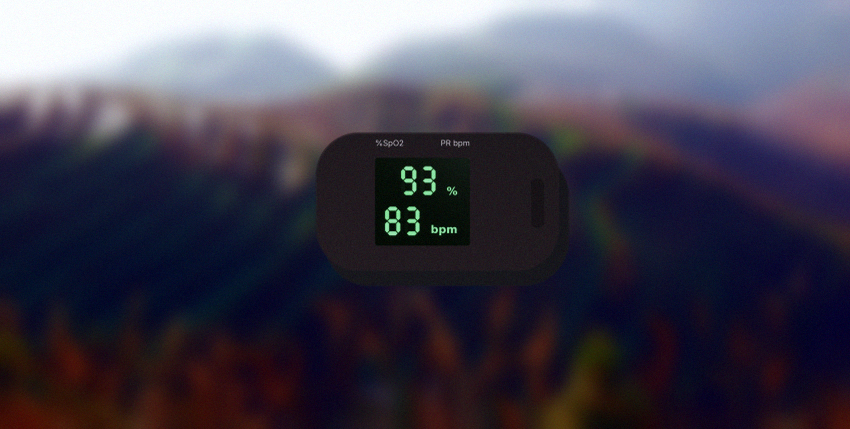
93
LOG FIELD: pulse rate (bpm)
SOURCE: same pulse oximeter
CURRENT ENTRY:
83
